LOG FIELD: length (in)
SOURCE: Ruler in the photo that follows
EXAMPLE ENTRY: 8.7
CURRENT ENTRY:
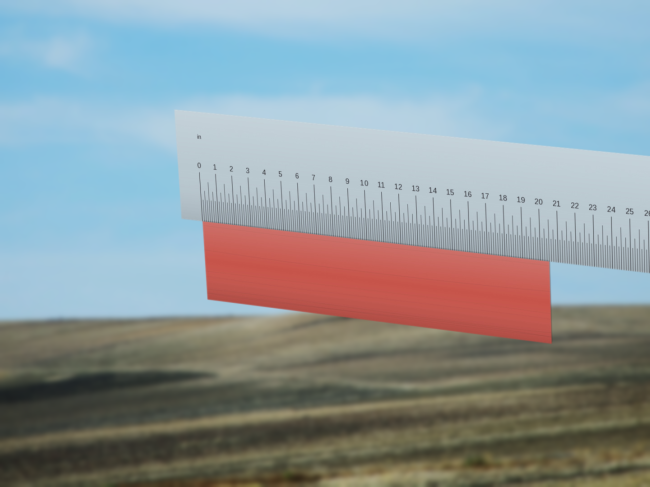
20.5
